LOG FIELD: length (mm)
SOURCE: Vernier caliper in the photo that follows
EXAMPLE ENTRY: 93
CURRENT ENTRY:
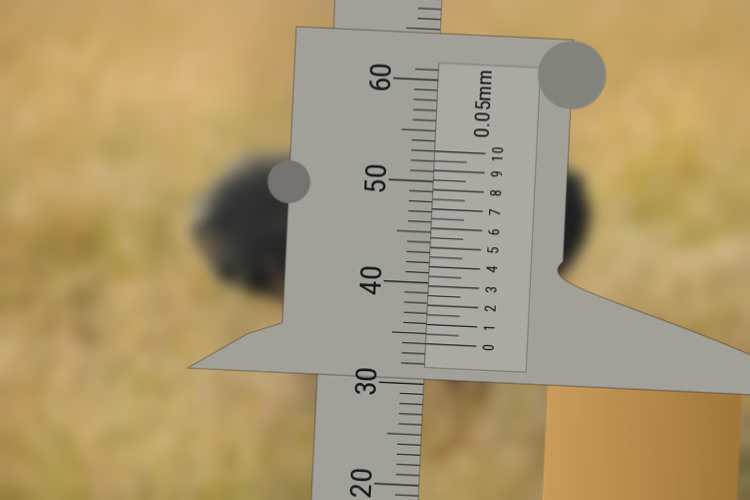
34.0
